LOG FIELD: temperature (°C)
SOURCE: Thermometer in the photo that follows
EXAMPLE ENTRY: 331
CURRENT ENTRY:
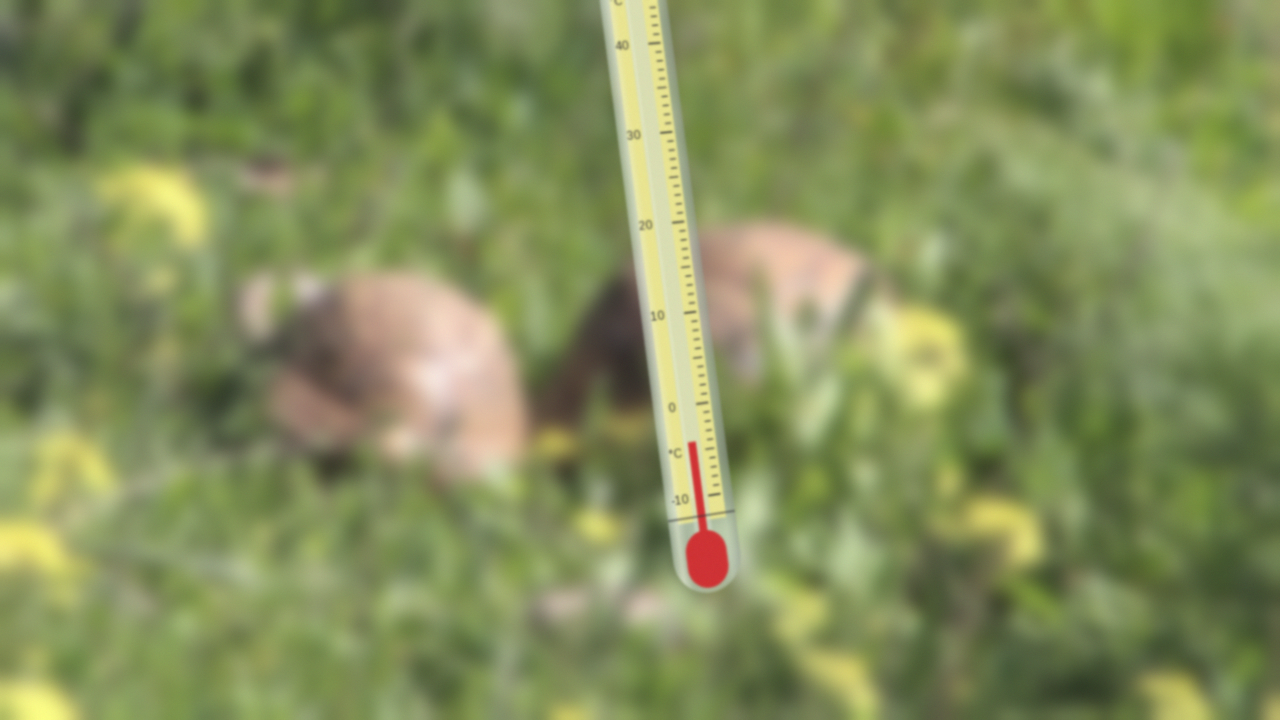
-4
